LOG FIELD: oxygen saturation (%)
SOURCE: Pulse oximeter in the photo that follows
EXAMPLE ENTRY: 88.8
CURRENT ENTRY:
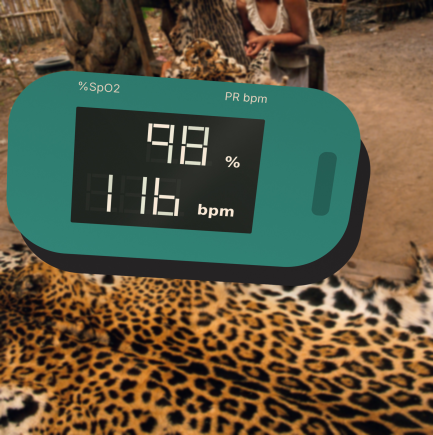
98
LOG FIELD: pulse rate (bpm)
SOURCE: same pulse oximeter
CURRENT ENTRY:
116
